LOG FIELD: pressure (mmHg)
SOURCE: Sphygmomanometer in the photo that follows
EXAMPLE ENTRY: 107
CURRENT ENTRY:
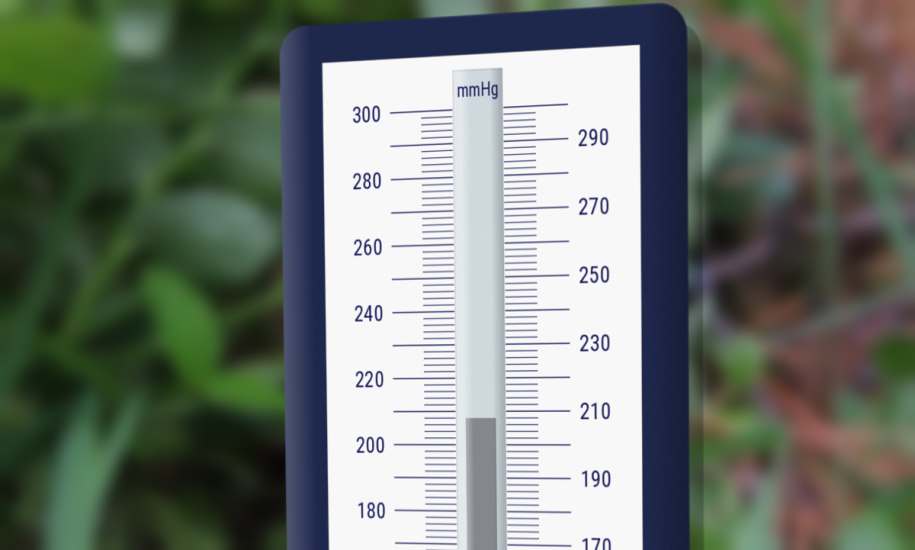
208
